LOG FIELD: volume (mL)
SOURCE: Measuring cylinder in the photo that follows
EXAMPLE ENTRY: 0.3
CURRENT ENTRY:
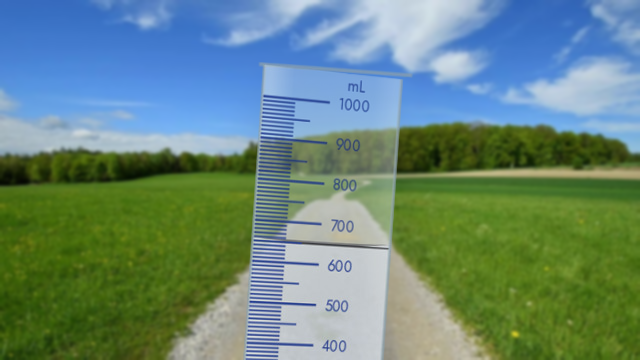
650
